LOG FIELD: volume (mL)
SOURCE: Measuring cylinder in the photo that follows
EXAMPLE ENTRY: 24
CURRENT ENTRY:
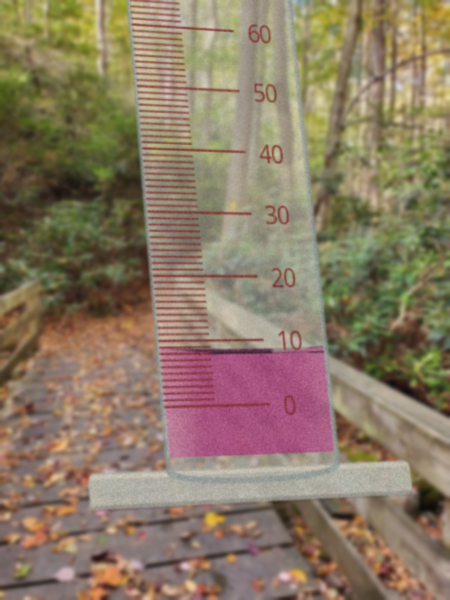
8
